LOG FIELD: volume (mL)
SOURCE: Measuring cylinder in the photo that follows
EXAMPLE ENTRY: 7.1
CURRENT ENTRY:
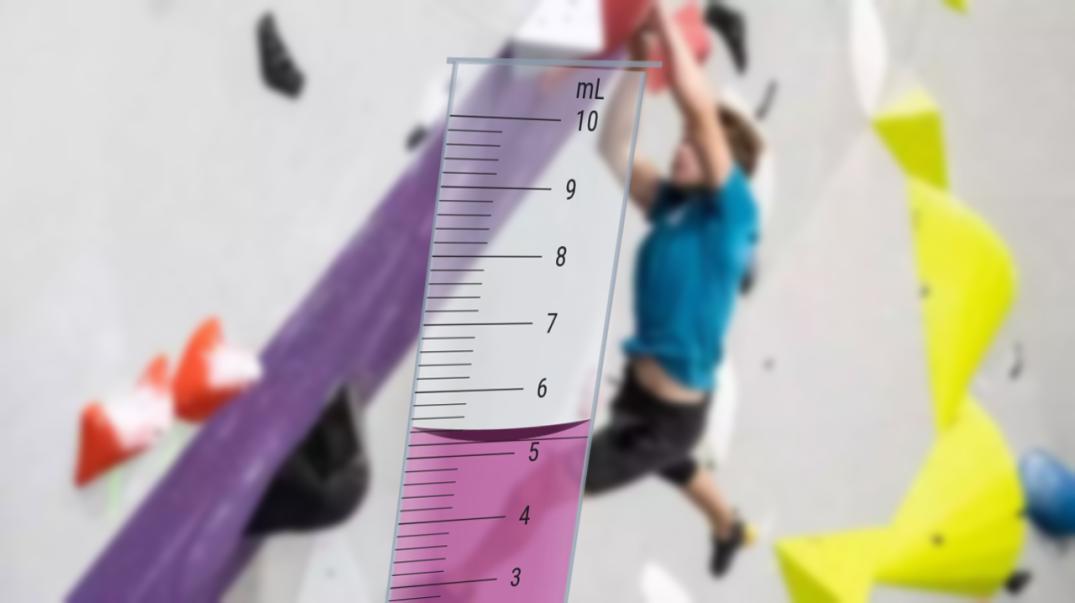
5.2
